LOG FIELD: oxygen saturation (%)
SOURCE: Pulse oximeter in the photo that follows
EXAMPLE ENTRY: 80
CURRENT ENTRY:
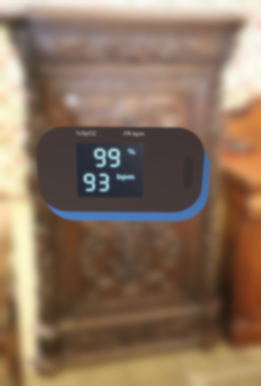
99
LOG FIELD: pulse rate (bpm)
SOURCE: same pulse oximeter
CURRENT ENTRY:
93
